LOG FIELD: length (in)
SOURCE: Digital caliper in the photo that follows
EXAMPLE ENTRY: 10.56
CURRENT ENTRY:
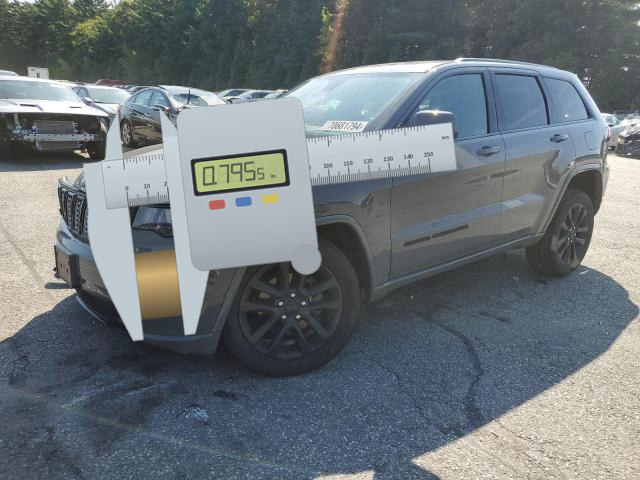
0.7955
